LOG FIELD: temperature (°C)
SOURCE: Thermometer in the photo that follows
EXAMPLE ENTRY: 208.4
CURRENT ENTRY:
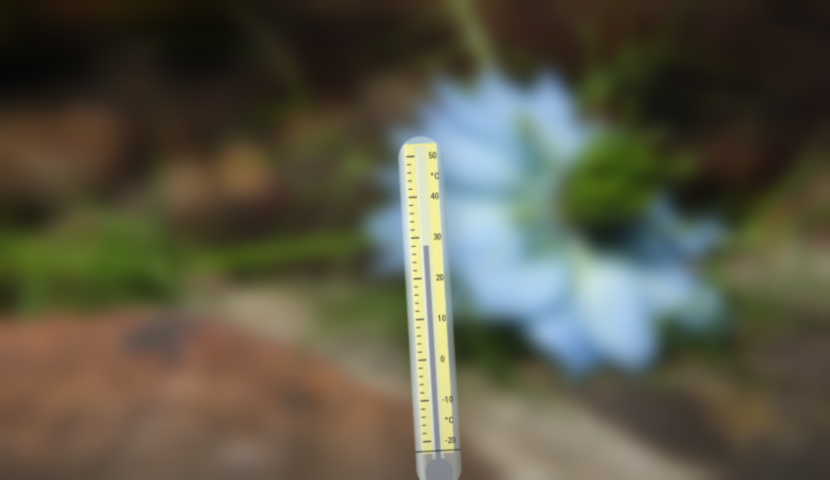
28
